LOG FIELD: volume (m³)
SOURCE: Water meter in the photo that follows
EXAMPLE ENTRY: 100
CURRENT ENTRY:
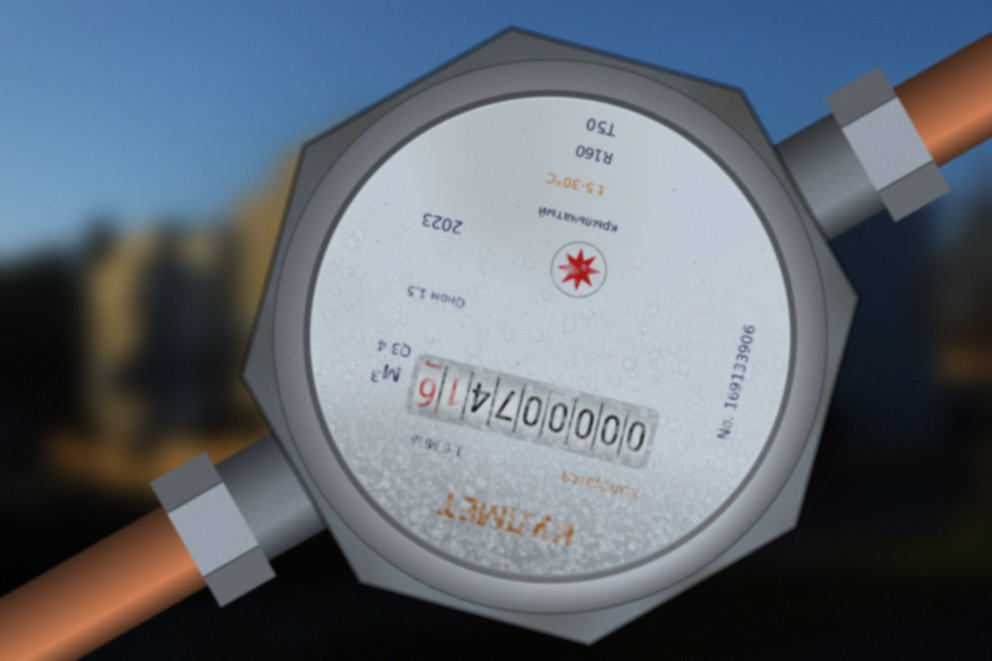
74.16
